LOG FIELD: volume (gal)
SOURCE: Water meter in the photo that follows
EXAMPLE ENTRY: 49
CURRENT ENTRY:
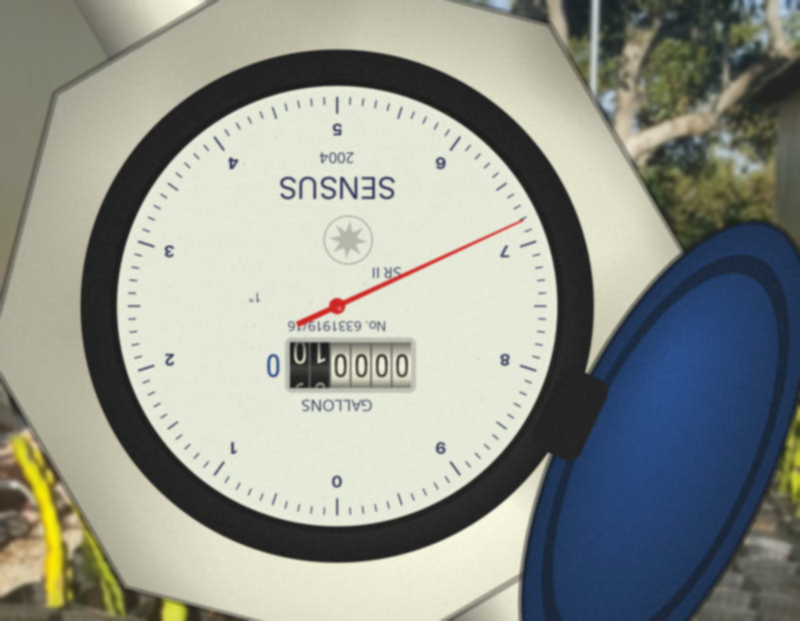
96.8
